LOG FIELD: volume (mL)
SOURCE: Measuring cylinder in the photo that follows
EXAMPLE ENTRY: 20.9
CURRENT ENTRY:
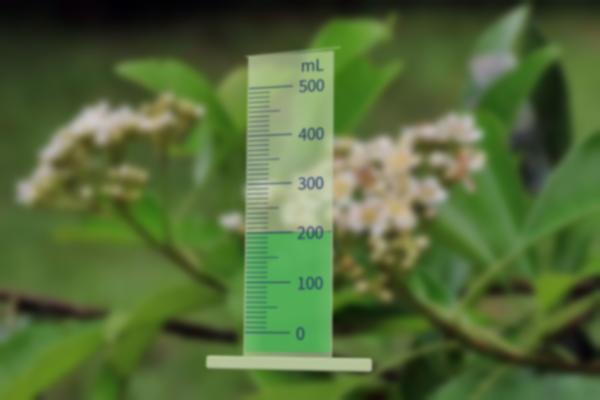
200
